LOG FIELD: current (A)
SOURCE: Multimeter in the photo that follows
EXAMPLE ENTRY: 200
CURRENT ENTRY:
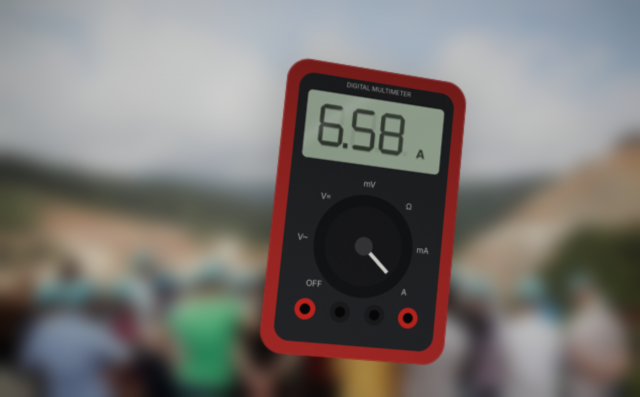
6.58
